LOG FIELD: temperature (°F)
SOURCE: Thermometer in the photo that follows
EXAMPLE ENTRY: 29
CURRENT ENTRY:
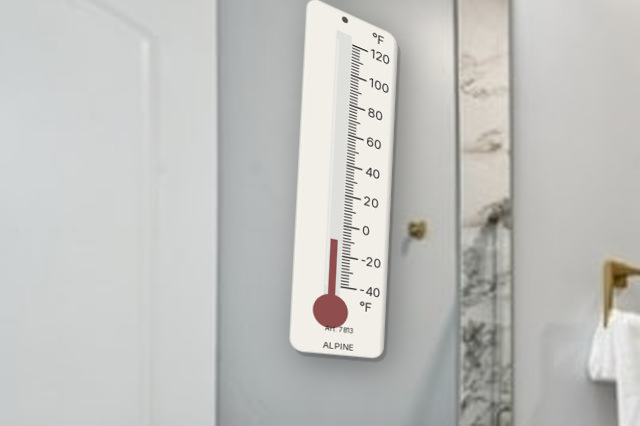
-10
